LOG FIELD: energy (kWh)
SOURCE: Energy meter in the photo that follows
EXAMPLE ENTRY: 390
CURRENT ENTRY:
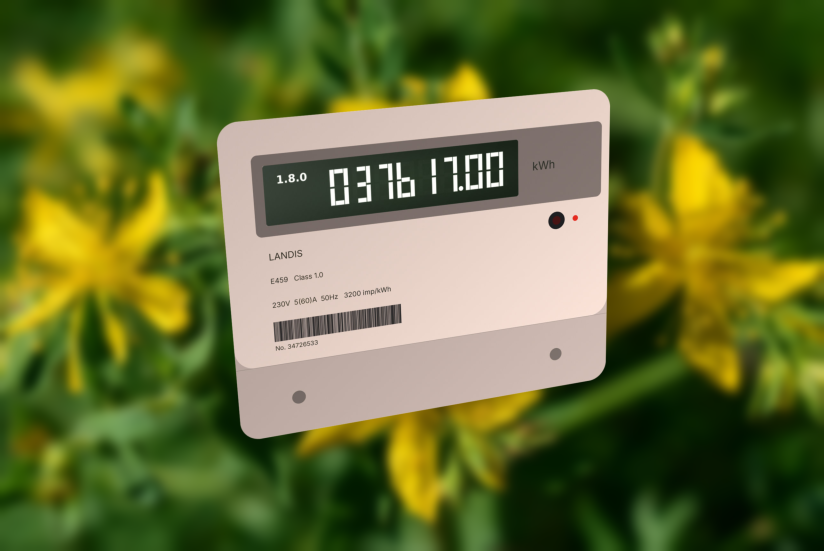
37617.00
